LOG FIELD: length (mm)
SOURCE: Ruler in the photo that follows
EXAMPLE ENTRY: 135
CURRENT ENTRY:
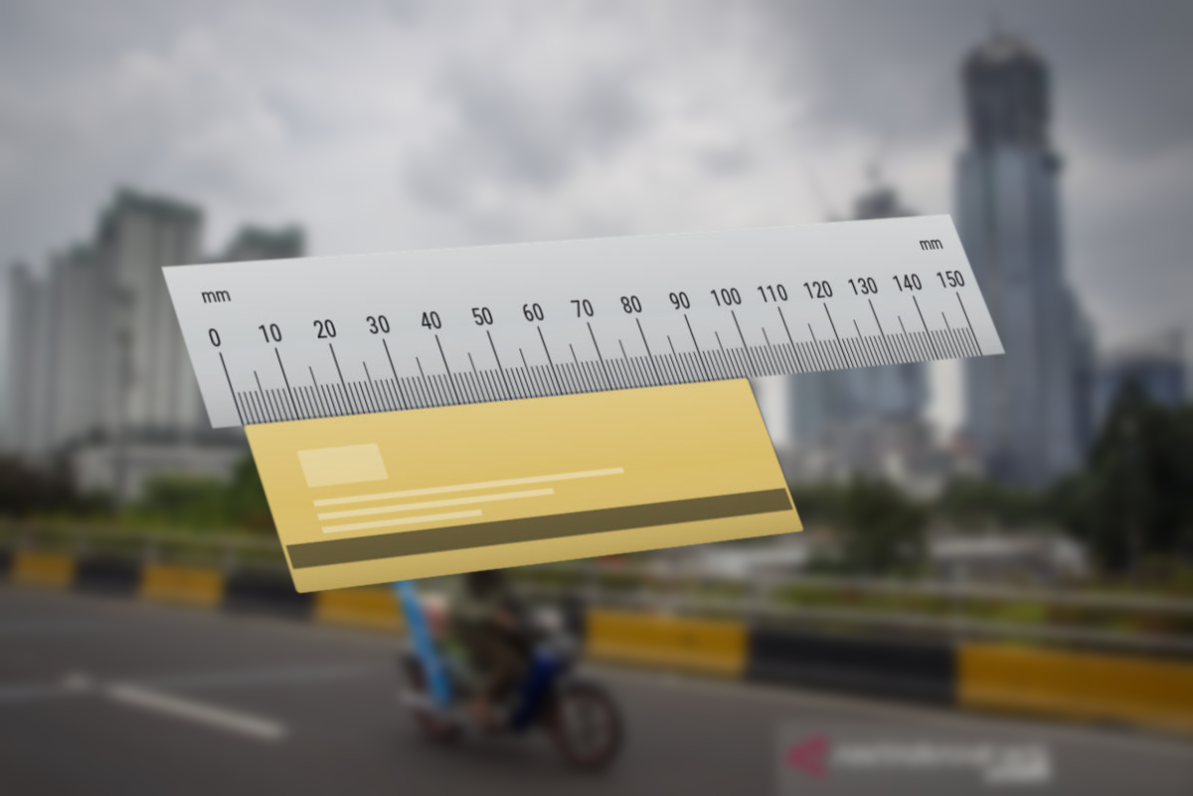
98
